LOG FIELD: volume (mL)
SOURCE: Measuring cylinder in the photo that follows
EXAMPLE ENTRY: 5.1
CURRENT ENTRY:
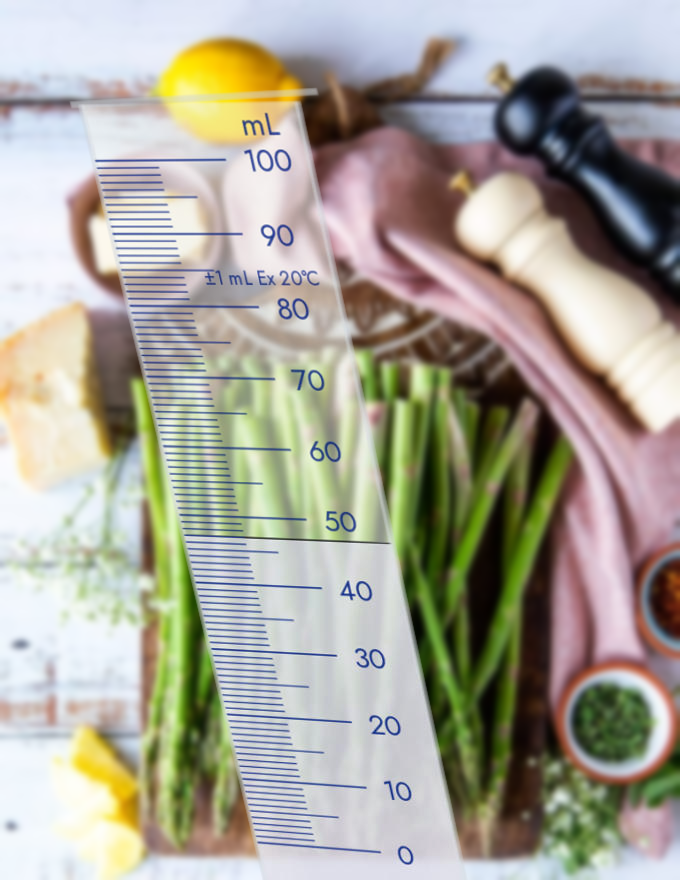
47
